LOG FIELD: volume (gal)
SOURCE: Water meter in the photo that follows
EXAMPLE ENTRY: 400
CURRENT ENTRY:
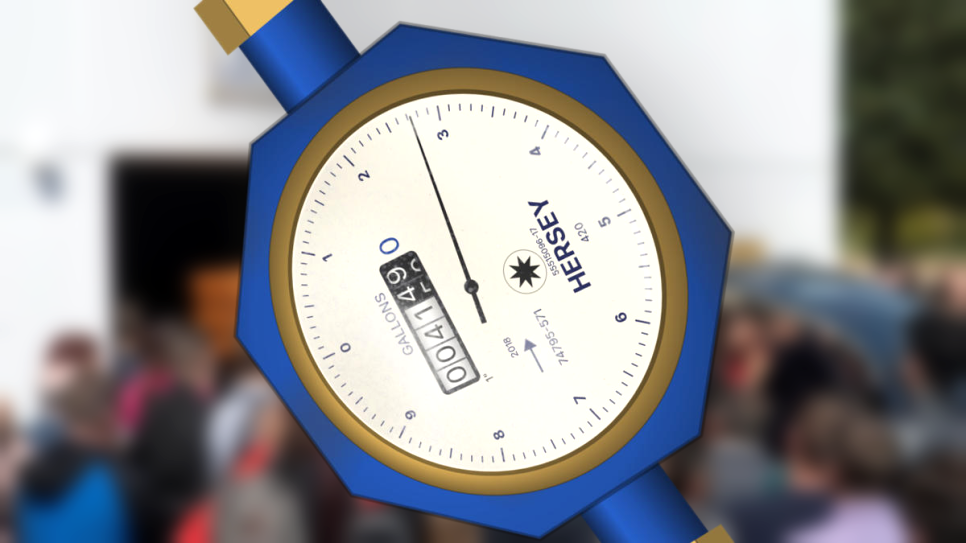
41492.7
